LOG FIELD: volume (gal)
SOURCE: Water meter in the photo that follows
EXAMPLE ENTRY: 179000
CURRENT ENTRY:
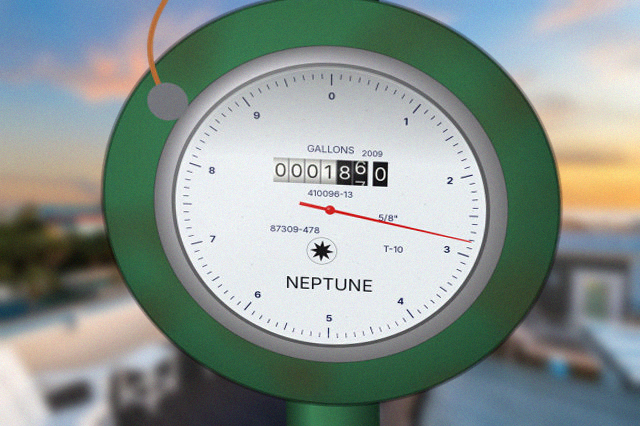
1862.8
